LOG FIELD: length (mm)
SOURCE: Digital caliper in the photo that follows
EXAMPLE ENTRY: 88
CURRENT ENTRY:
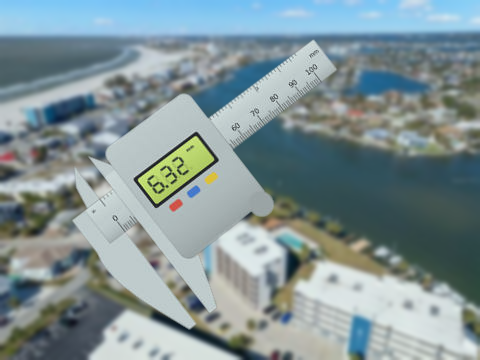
6.32
